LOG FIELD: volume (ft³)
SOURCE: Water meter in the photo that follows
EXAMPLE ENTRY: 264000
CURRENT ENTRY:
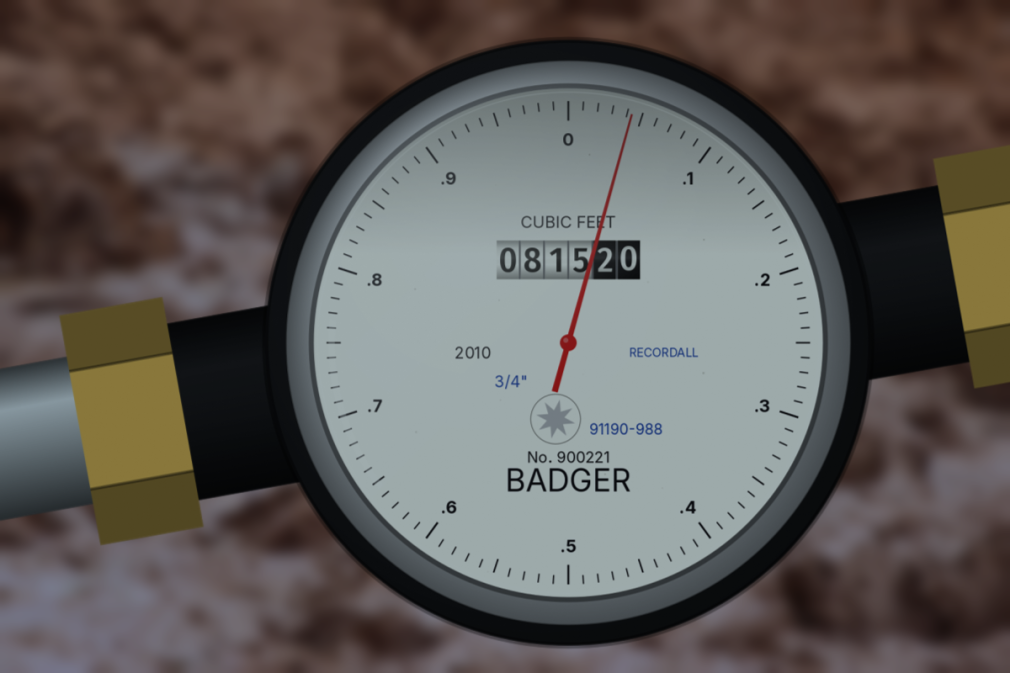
81520.04
